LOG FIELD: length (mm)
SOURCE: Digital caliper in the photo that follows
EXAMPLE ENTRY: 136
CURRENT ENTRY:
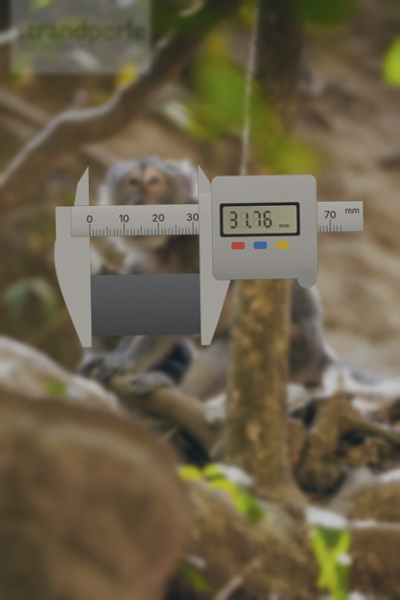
31.76
